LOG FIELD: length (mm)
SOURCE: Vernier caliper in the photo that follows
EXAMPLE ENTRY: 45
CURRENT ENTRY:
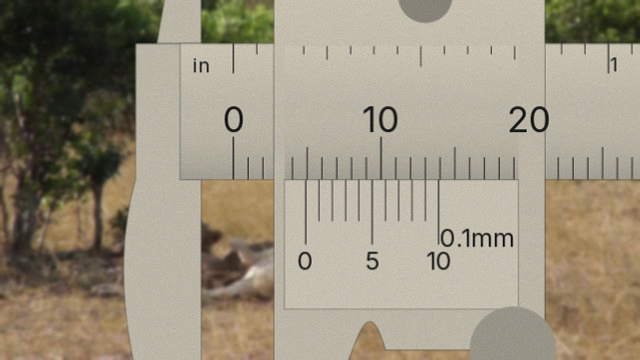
4.9
